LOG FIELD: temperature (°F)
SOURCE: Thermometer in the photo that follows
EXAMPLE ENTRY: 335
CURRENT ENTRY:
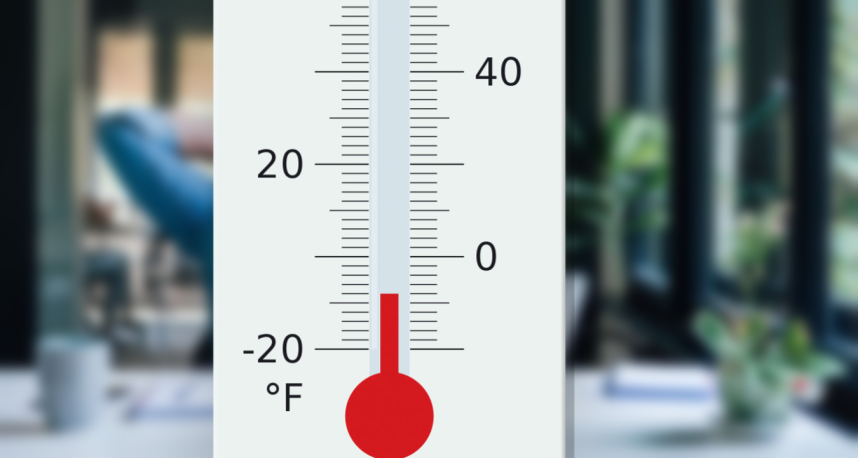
-8
